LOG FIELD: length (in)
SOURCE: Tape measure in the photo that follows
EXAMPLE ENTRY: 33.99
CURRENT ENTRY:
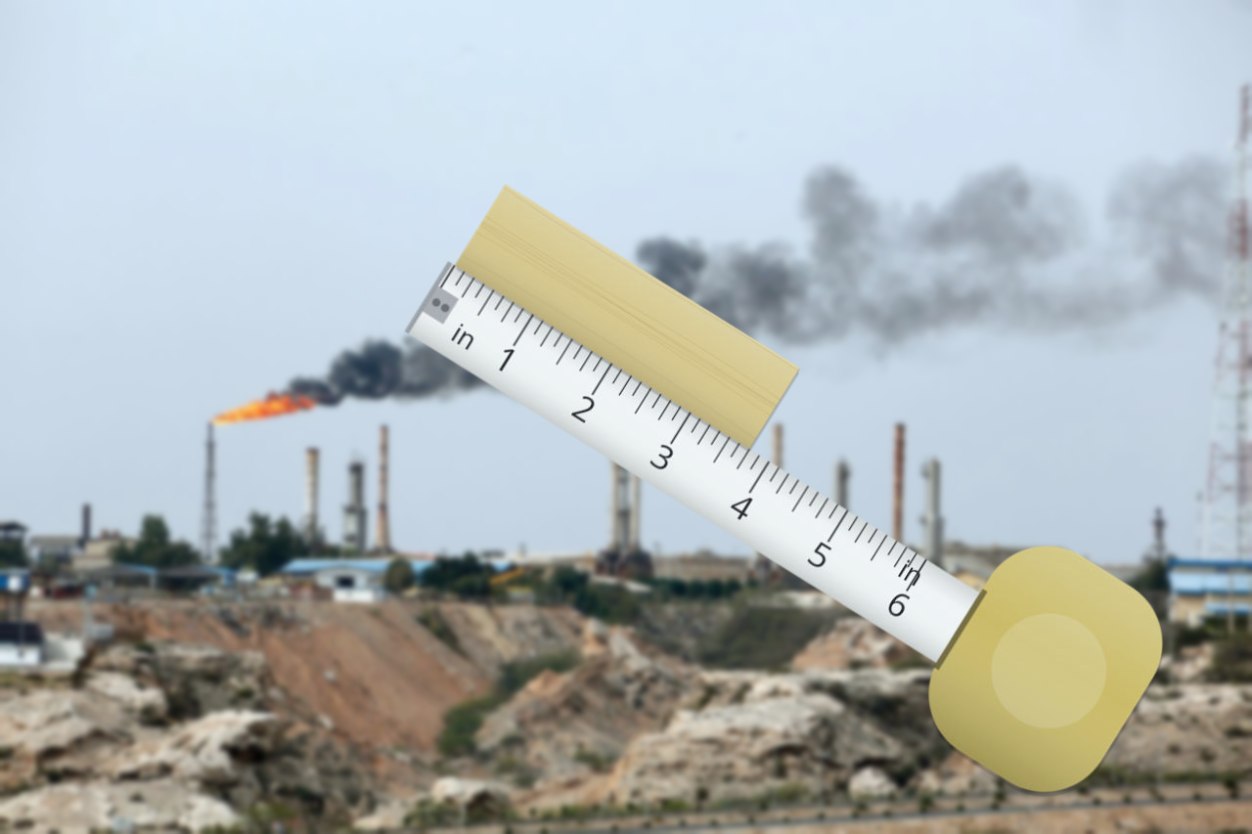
3.75
